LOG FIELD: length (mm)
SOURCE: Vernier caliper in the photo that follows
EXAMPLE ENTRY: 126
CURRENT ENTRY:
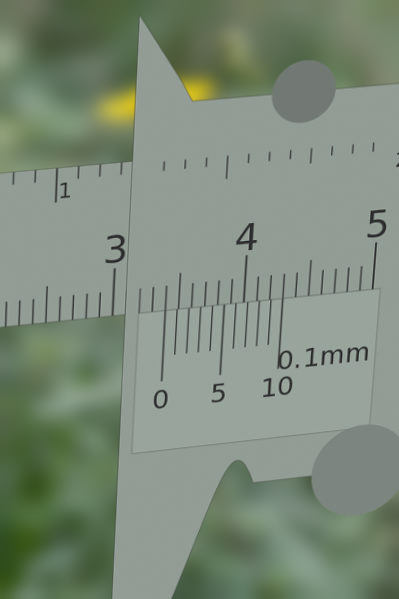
34.0
